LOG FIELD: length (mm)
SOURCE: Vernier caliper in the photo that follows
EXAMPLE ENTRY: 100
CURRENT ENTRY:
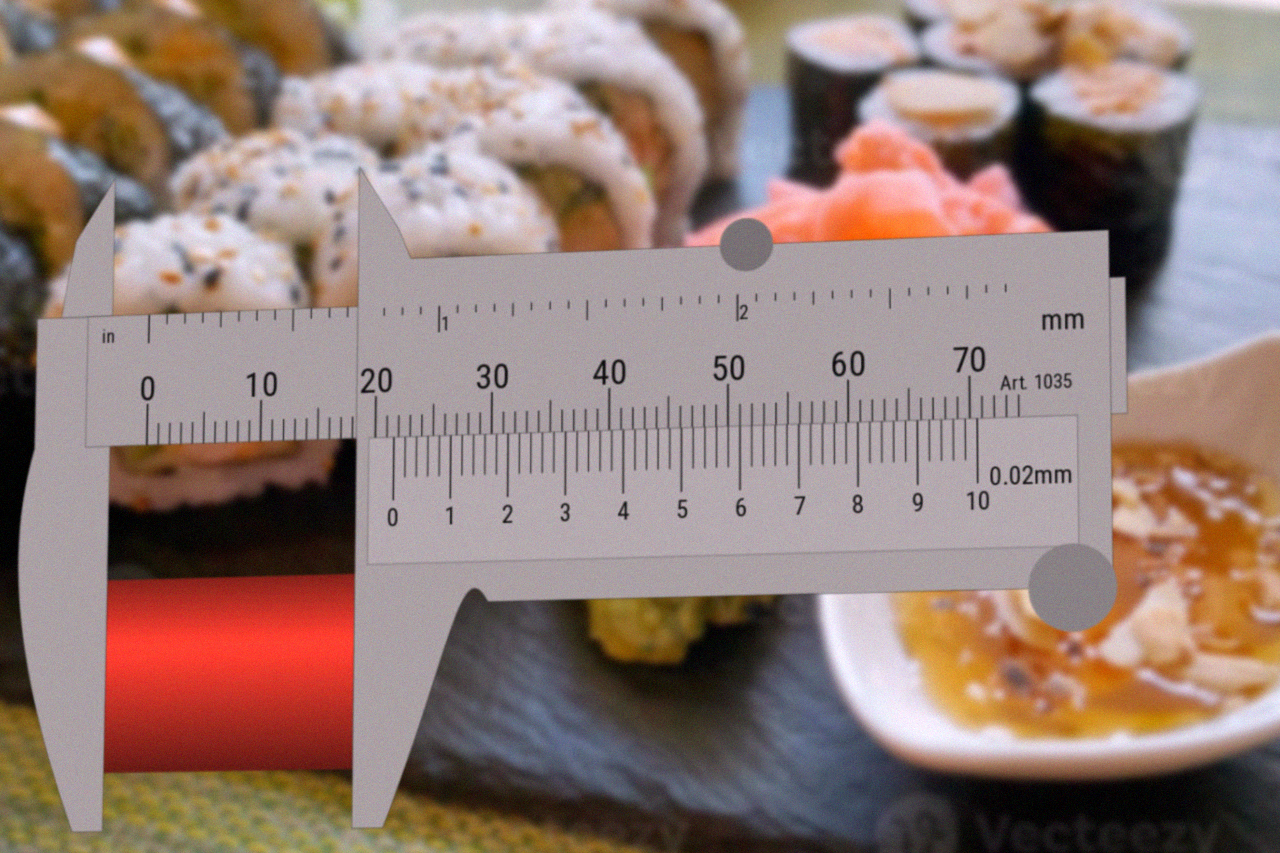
21.6
